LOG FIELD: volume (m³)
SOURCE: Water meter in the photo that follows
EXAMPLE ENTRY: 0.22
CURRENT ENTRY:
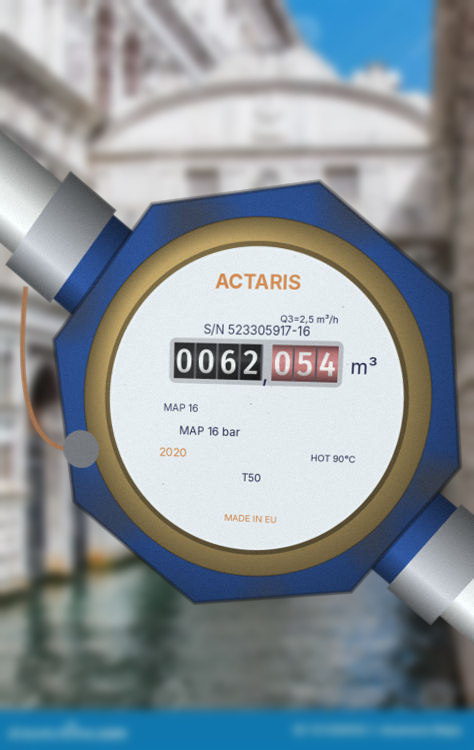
62.054
